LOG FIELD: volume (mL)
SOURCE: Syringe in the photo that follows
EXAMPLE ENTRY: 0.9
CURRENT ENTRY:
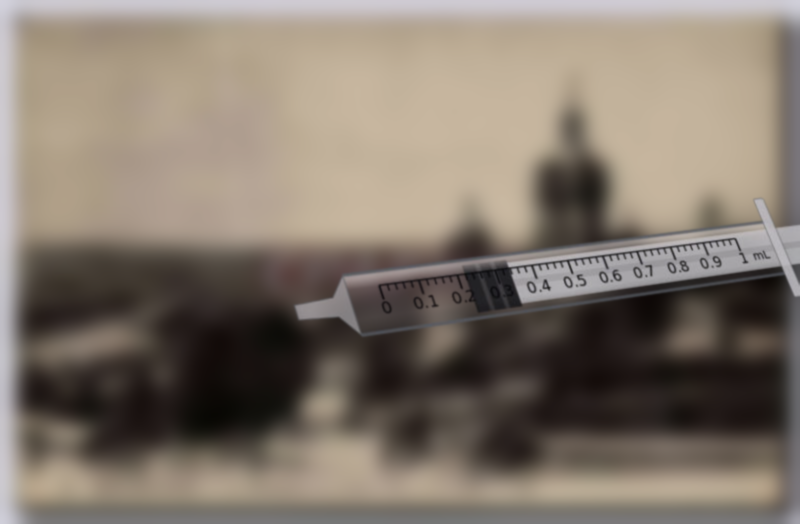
0.22
